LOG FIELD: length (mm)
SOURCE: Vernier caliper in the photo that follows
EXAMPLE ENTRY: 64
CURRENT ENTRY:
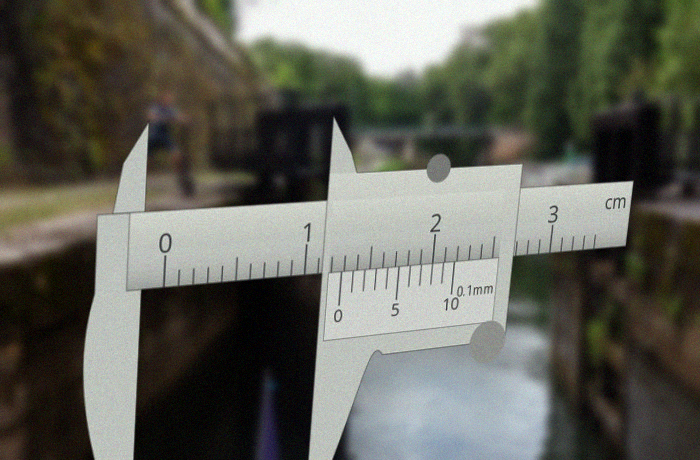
12.8
